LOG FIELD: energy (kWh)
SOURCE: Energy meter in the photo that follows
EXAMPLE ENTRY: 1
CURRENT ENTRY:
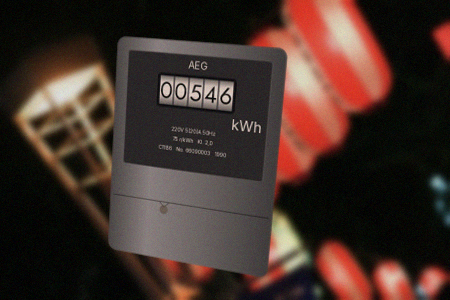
546
